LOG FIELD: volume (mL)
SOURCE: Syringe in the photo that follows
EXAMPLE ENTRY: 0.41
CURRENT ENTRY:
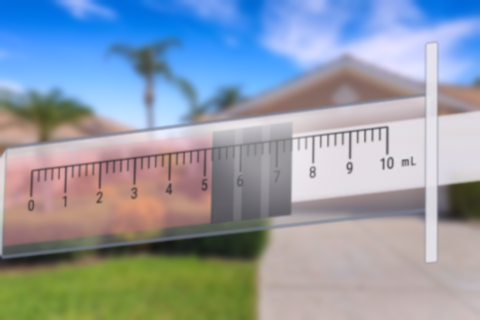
5.2
